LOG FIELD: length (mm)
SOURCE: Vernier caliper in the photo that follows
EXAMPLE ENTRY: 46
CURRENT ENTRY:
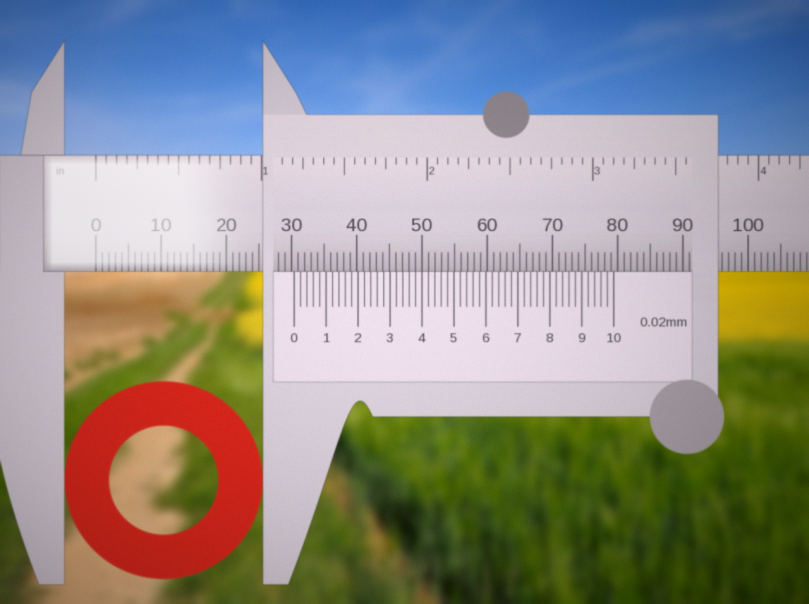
30.4
